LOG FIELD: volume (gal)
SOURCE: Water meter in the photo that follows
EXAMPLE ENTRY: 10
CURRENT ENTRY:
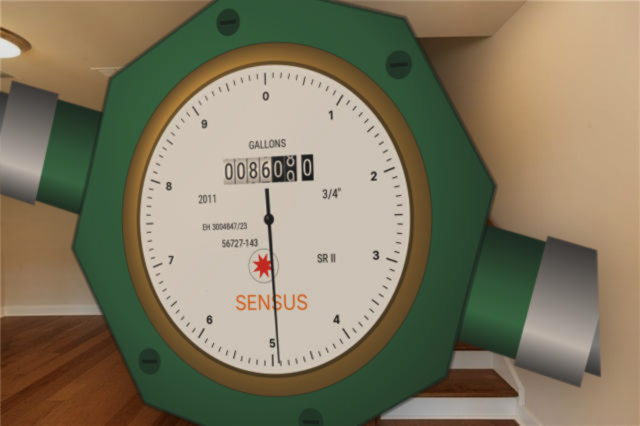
86084.9
